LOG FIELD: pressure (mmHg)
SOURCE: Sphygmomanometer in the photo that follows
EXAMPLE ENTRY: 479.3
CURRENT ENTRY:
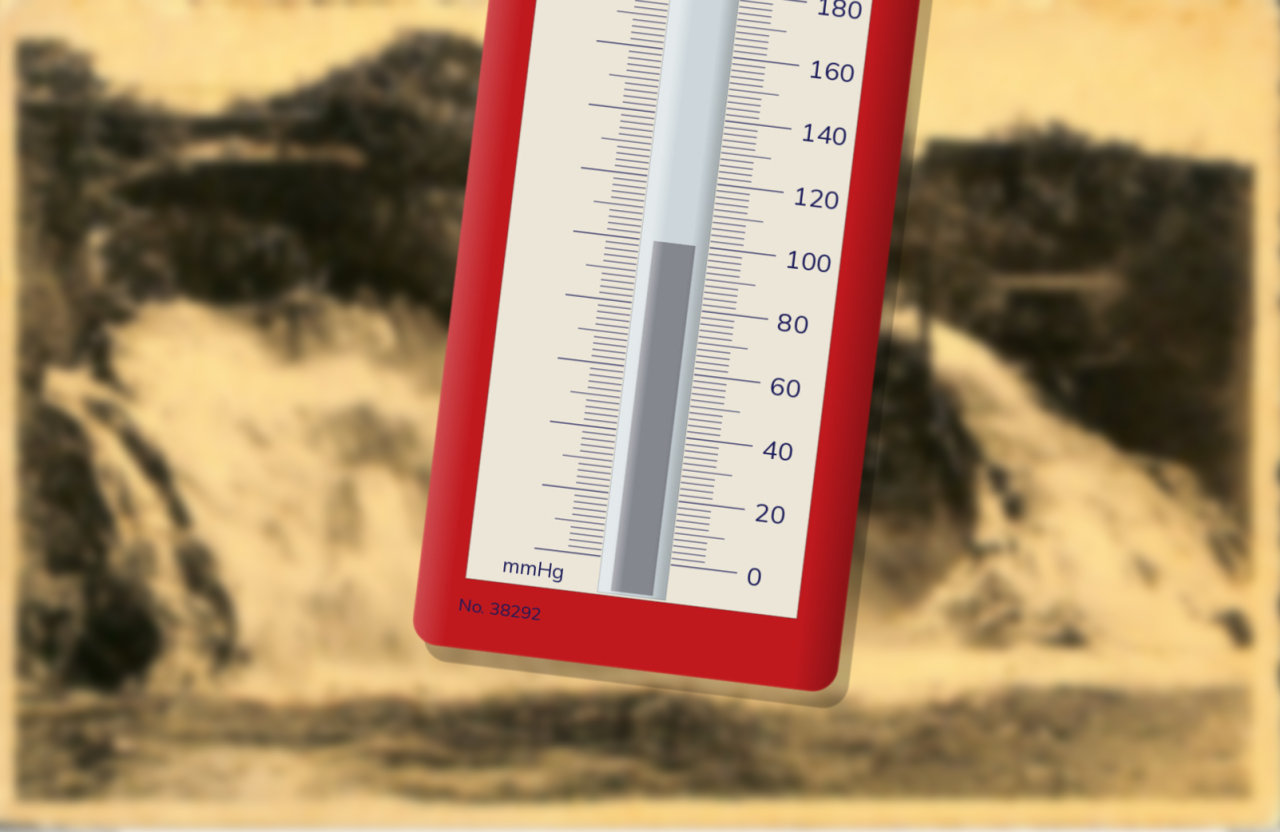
100
